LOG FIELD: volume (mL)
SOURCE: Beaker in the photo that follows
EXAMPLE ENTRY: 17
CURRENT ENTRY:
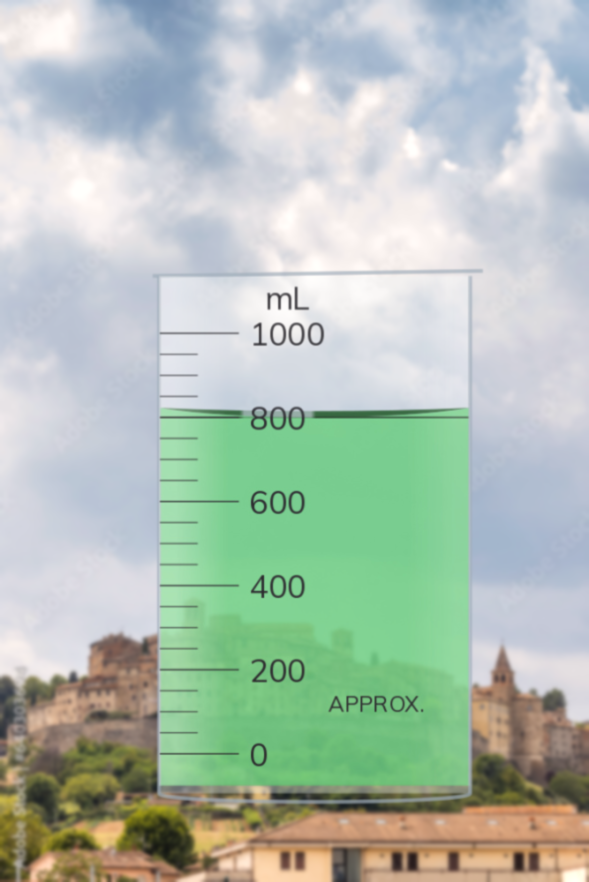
800
